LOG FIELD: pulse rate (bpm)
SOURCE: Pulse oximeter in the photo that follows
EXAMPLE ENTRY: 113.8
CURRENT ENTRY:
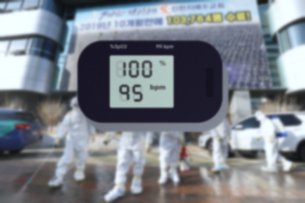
95
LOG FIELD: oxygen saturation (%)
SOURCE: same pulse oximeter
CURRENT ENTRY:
100
